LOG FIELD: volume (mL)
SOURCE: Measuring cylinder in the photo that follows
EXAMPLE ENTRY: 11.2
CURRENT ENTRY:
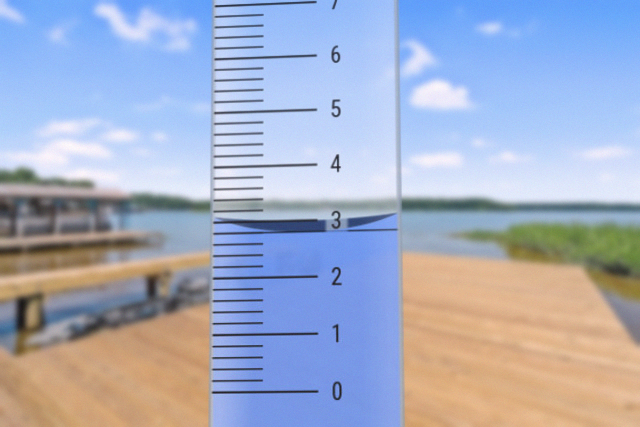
2.8
